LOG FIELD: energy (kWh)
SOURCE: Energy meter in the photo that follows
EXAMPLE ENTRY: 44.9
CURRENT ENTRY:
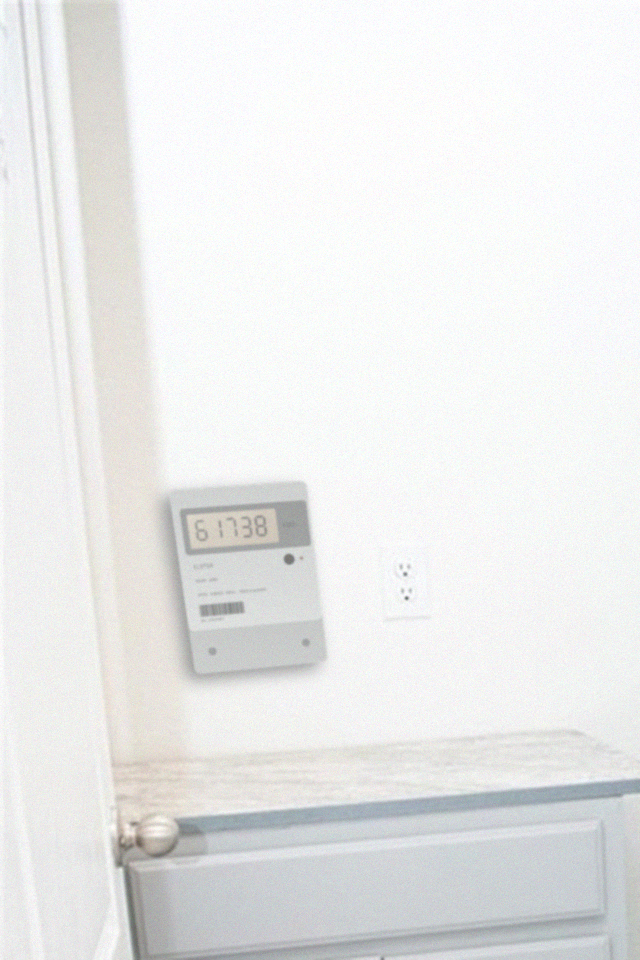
61738
